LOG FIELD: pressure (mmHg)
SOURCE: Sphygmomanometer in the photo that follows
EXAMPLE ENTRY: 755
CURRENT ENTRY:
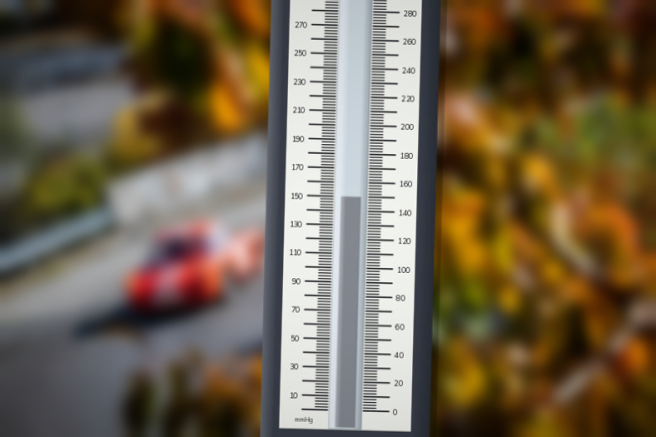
150
